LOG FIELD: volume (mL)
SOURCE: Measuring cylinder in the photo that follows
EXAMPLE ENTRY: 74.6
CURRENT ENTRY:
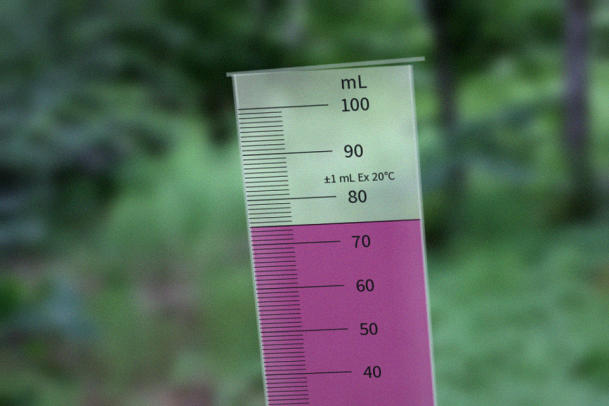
74
